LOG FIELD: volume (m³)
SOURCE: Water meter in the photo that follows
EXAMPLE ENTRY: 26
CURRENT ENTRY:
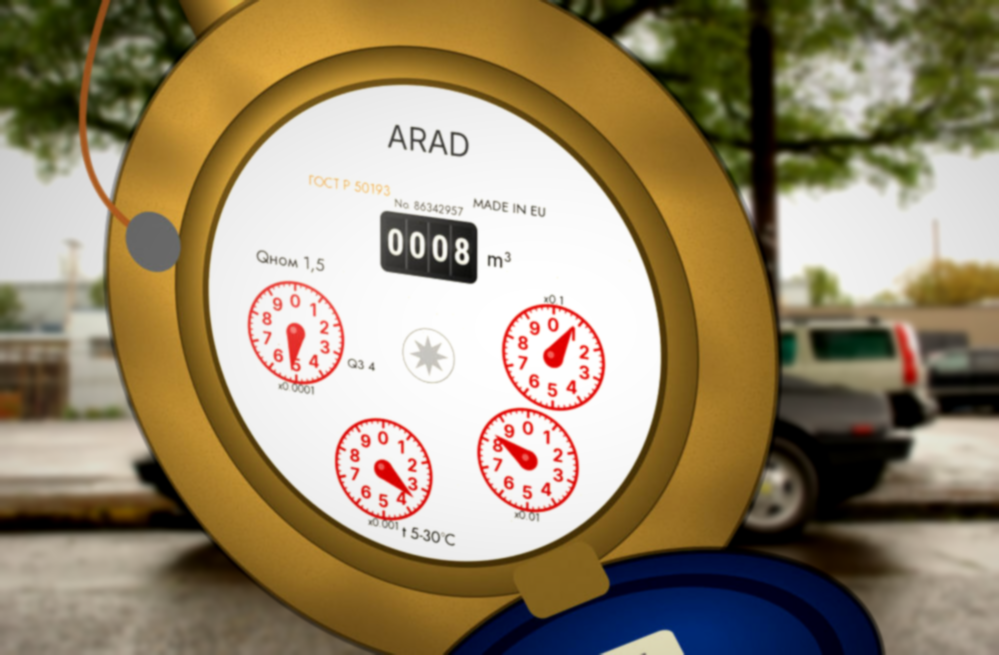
8.0835
